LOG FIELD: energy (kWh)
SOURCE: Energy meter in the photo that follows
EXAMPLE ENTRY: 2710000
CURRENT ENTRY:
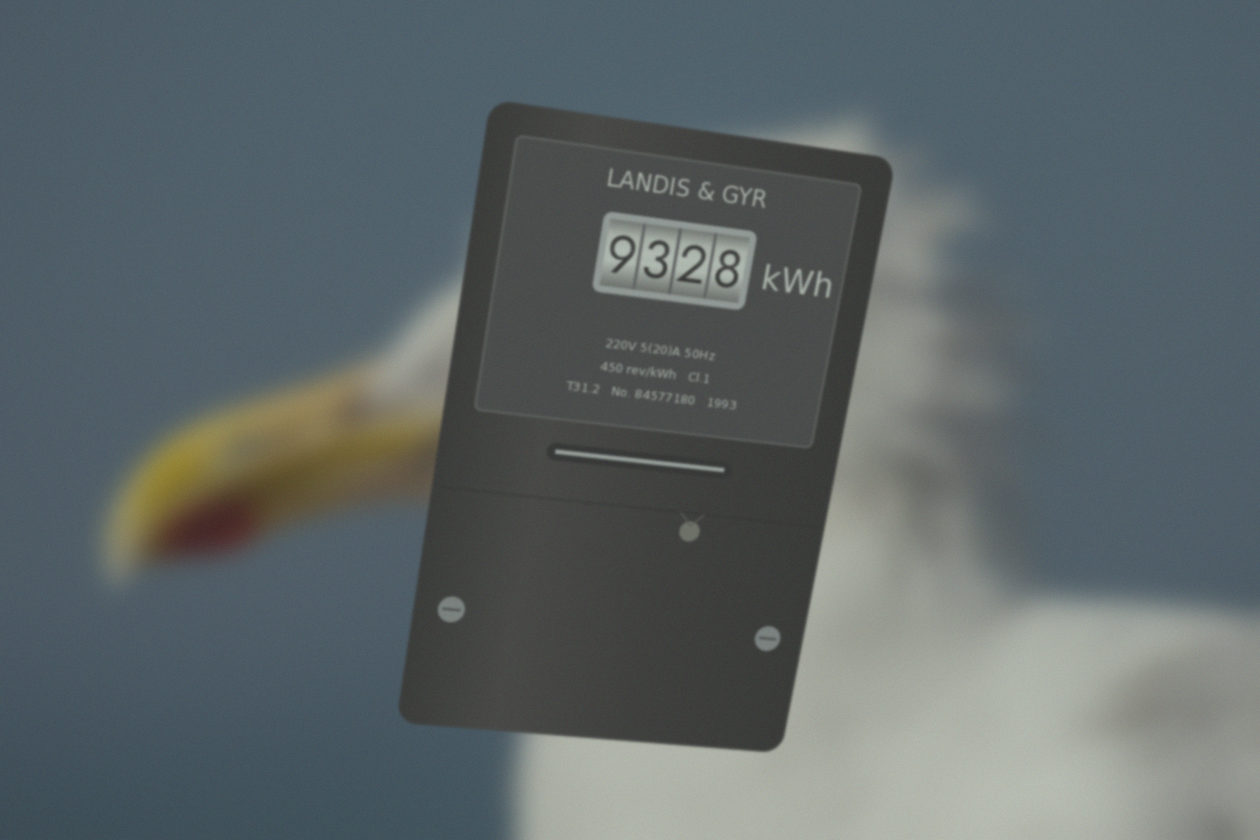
9328
